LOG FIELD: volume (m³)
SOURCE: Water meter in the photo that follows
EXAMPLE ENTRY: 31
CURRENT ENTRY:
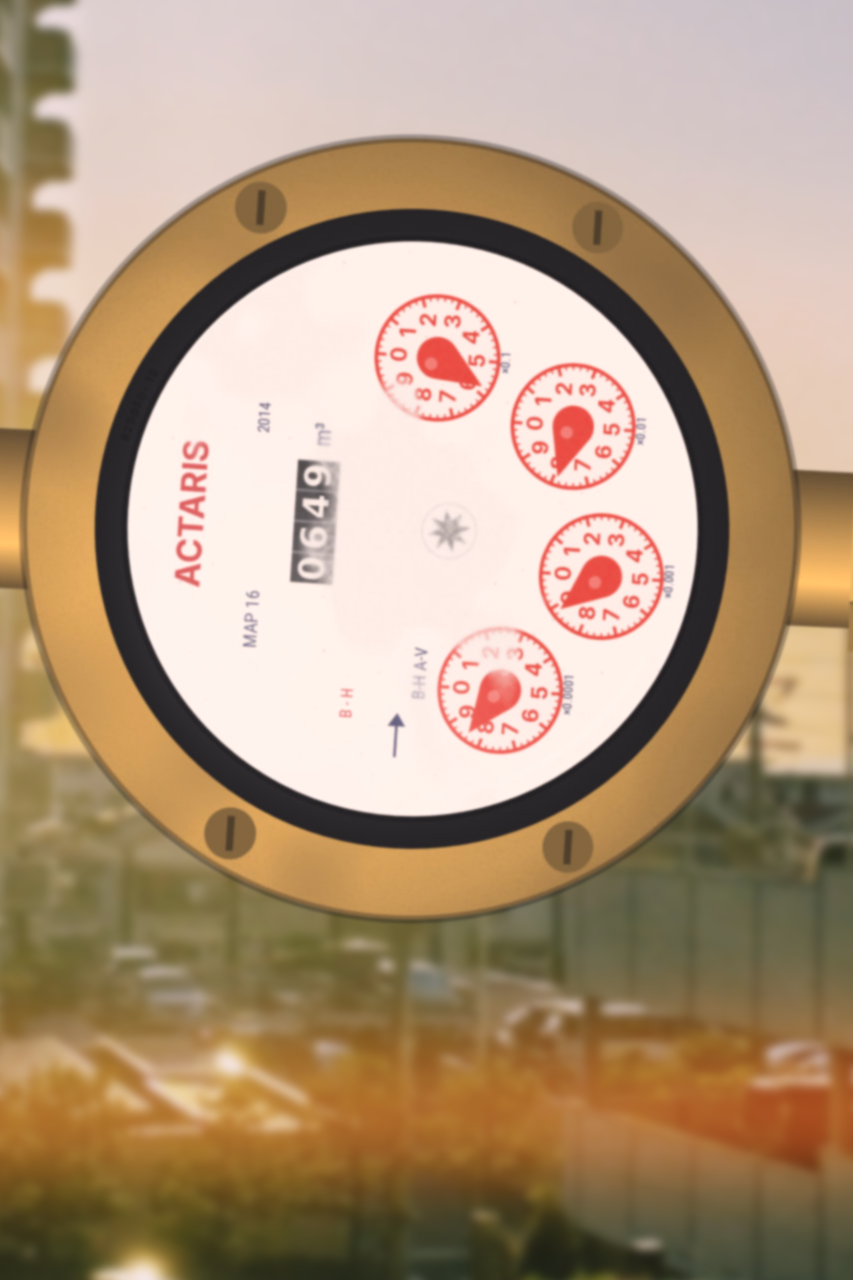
649.5788
